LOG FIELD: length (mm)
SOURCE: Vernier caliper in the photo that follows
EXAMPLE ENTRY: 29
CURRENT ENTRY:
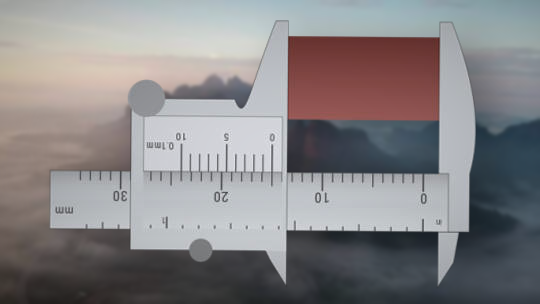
15.0
